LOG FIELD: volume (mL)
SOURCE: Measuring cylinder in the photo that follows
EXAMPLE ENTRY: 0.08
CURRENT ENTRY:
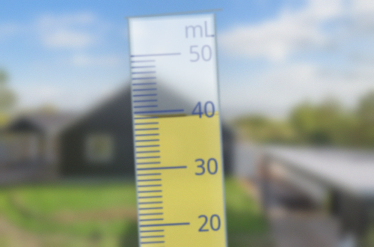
39
